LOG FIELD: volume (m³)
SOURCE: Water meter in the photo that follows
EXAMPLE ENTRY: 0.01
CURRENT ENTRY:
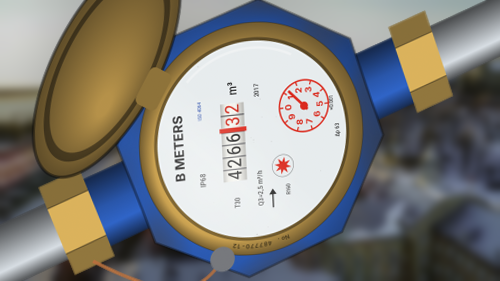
4266.321
